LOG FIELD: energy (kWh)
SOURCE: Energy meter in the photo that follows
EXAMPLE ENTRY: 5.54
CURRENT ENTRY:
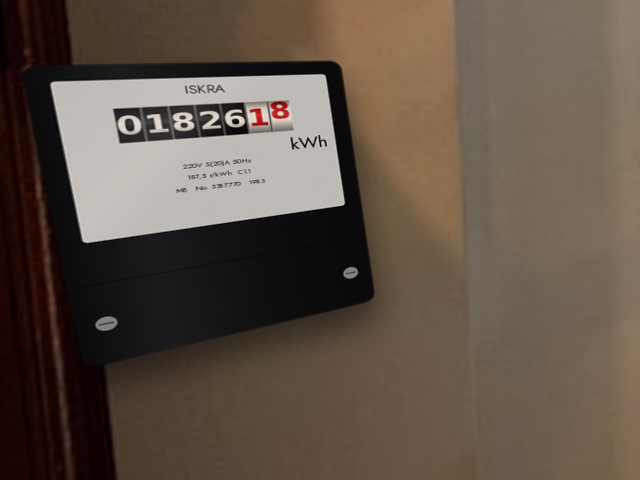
1826.18
